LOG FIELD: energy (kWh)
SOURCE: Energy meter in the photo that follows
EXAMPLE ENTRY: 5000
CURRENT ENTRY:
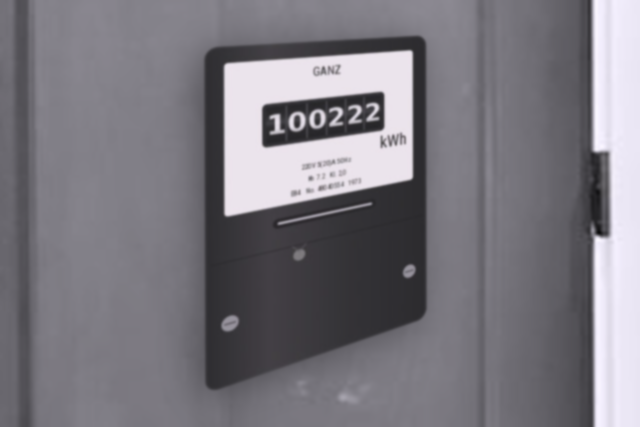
100222
